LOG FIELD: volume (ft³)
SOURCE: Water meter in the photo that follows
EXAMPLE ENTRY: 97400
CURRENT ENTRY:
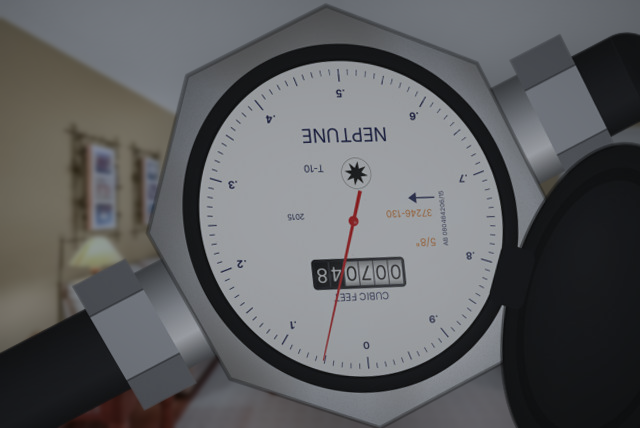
7048.05
